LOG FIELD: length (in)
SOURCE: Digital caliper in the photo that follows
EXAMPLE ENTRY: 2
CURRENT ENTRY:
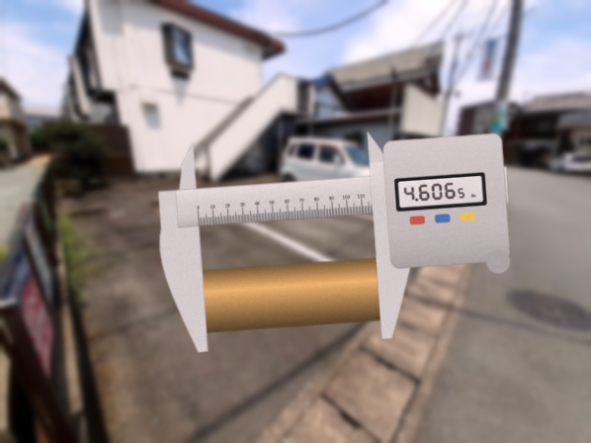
4.6065
